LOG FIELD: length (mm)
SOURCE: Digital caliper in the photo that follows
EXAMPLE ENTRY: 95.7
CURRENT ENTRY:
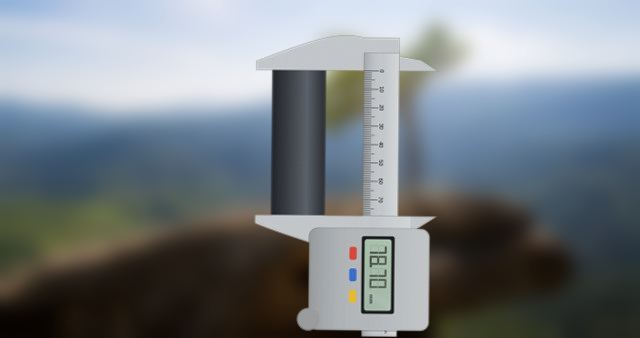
78.70
